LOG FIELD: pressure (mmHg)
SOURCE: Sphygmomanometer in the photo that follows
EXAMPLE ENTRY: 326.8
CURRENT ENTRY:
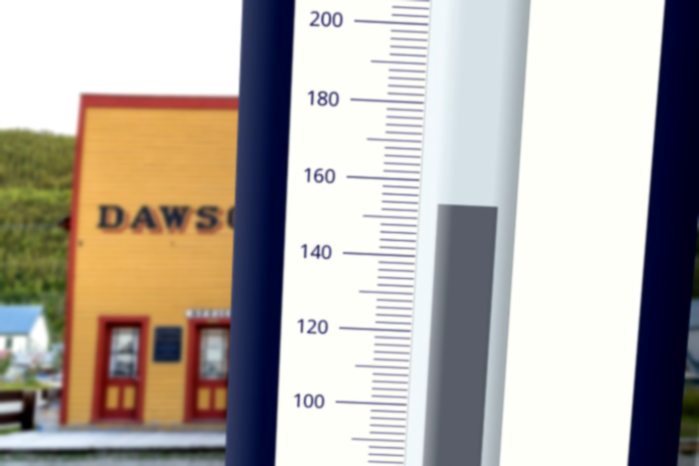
154
